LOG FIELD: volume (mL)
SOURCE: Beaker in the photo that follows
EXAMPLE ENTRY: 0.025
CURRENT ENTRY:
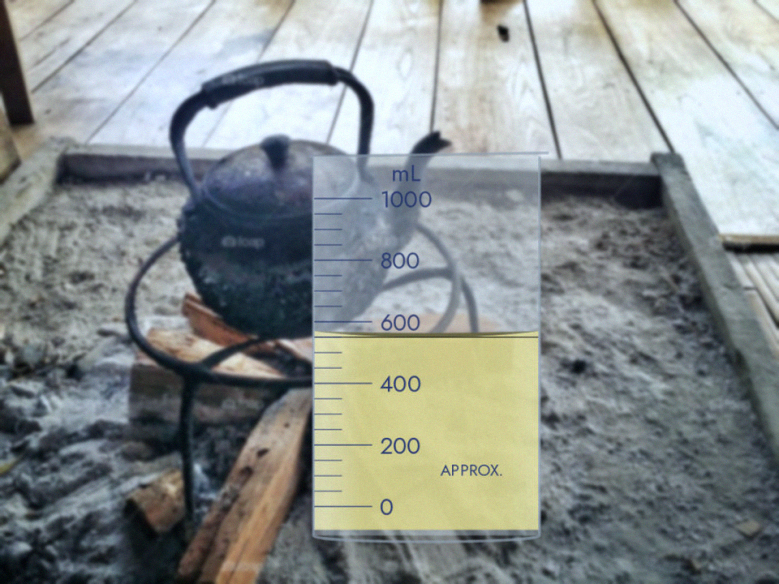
550
